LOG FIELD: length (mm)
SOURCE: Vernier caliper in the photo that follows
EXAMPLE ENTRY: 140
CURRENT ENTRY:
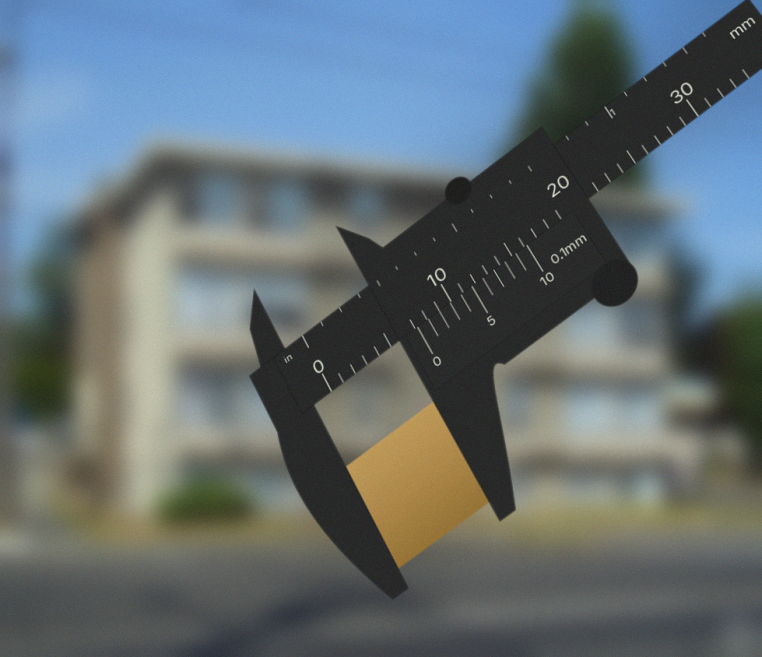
7.2
